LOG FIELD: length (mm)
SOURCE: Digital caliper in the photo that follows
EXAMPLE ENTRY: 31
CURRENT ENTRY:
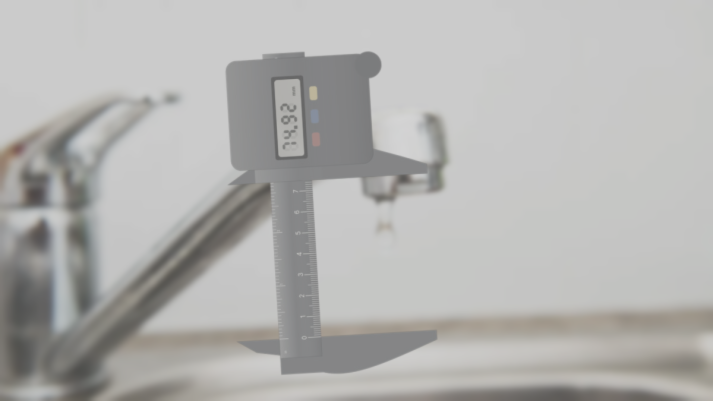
74.92
